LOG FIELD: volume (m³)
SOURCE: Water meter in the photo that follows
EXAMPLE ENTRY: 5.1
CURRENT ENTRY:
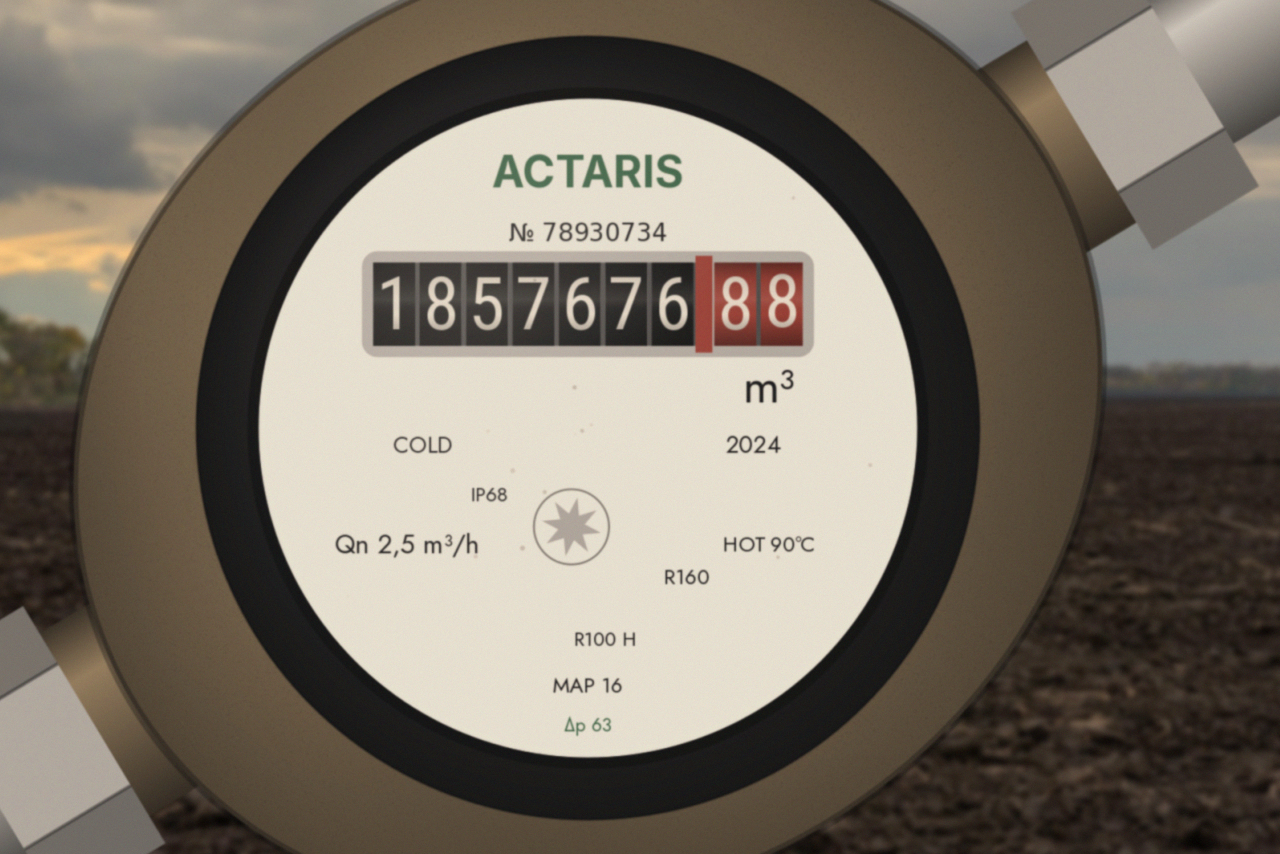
1857676.88
